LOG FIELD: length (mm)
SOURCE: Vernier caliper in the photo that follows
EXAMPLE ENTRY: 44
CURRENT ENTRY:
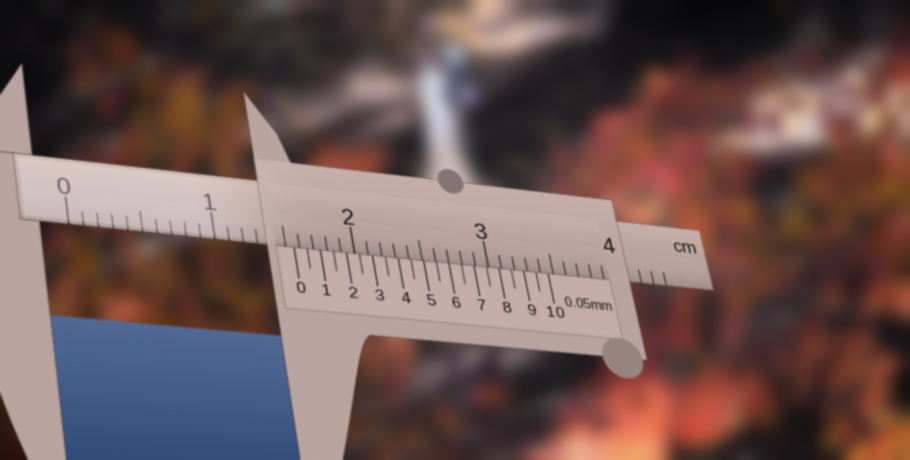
15.6
